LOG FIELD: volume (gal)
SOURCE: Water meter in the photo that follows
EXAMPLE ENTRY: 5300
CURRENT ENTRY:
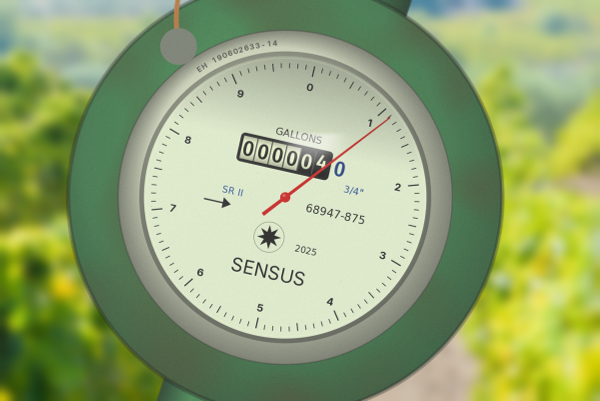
41.1
